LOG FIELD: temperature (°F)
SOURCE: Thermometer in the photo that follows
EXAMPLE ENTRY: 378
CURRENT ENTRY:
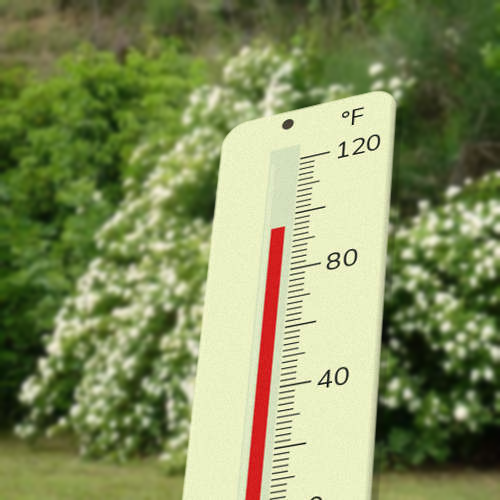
96
